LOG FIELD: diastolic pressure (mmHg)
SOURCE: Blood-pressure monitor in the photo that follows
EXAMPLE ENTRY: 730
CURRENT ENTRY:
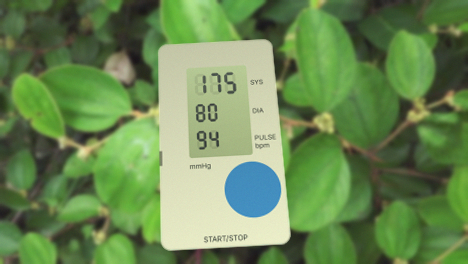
80
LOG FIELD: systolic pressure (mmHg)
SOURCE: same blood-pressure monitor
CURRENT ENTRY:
175
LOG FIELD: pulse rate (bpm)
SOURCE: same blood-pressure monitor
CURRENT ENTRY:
94
